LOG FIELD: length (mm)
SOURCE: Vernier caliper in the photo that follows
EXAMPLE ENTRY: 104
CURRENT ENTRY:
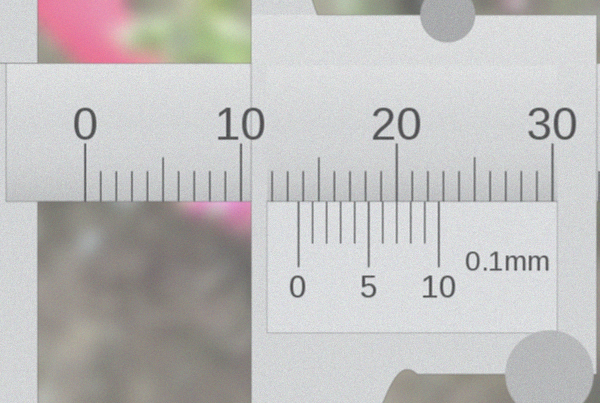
13.7
